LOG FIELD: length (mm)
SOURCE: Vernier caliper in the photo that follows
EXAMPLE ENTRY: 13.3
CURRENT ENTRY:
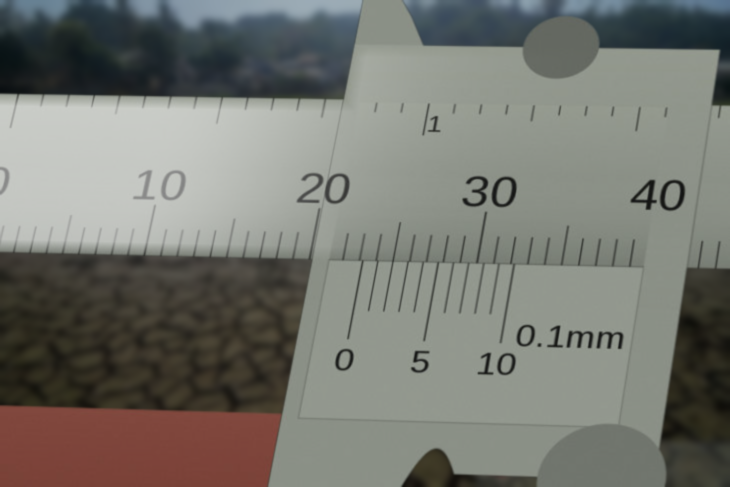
23.2
